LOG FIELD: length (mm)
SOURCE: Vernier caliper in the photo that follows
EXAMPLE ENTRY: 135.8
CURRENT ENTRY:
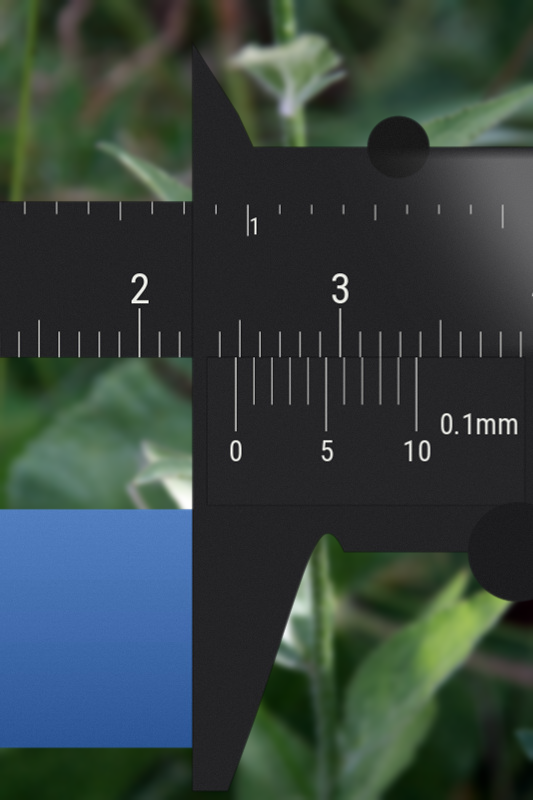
24.8
